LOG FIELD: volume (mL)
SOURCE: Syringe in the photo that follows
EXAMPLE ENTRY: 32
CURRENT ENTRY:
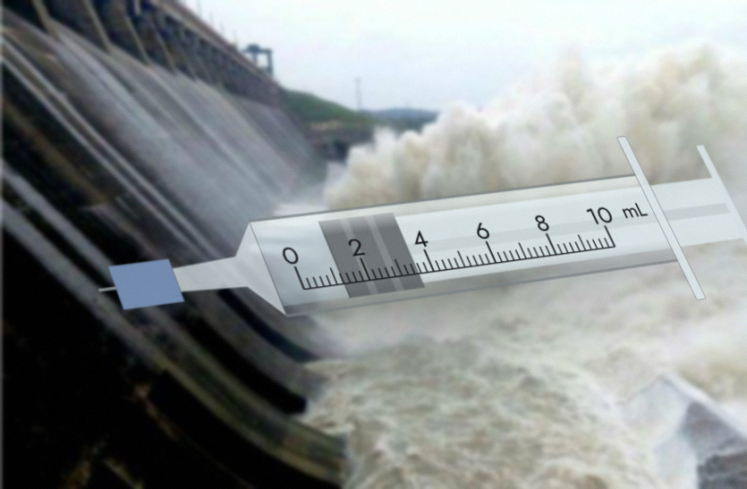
1.2
